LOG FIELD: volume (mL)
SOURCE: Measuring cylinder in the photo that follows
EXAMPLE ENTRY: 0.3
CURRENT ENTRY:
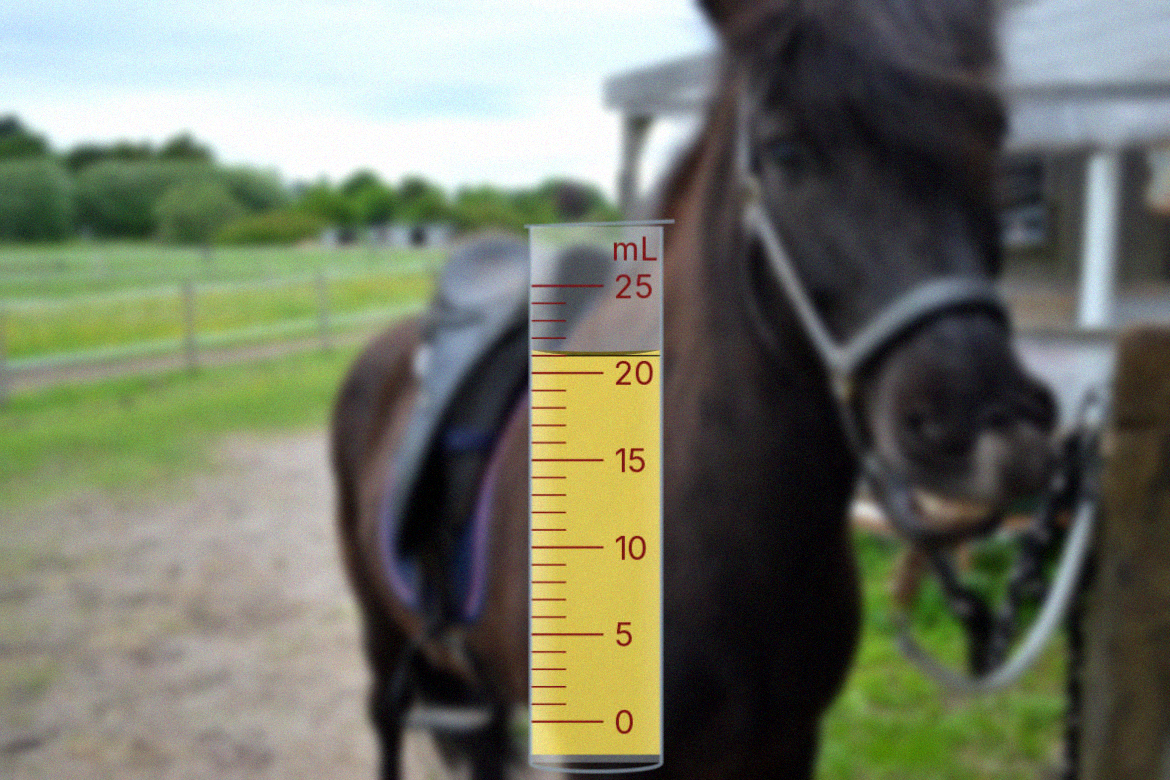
21
